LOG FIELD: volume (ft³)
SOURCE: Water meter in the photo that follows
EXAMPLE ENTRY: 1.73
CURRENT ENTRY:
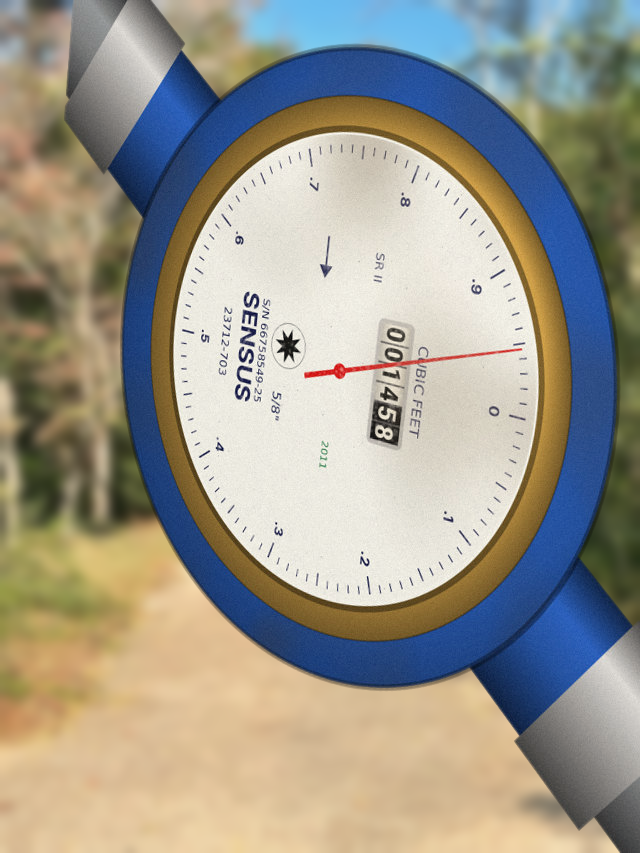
1457.95
